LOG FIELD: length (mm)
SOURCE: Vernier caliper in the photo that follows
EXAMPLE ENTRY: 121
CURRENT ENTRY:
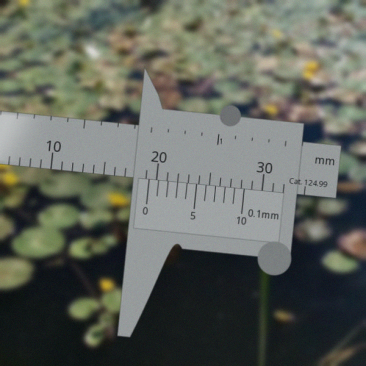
19.3
